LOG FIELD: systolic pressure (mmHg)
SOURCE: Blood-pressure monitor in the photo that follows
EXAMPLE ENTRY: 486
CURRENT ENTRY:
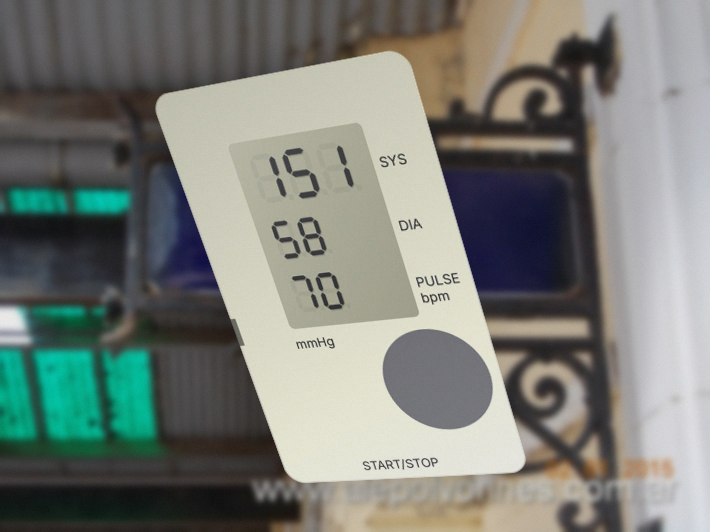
151
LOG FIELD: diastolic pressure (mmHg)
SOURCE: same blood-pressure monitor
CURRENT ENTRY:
58
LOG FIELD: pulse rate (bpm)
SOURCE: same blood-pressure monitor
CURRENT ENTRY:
70
